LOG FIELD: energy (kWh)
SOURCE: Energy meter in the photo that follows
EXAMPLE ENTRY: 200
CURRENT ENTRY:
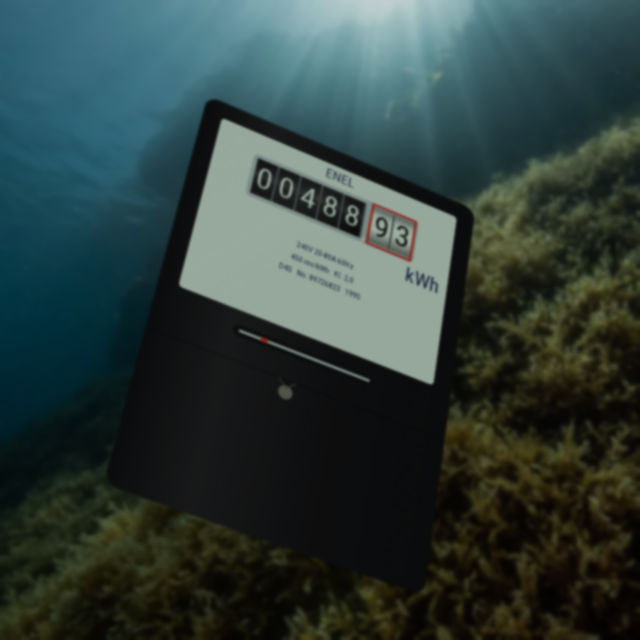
488.93
